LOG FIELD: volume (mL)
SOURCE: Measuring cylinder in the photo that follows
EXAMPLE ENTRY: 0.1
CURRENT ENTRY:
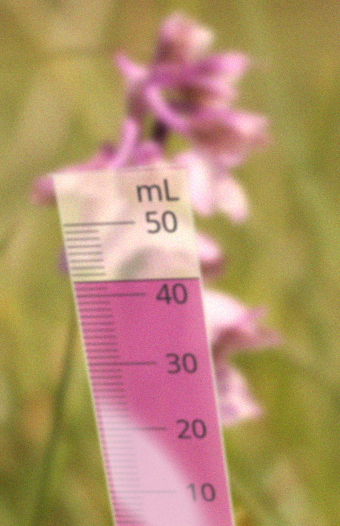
42
